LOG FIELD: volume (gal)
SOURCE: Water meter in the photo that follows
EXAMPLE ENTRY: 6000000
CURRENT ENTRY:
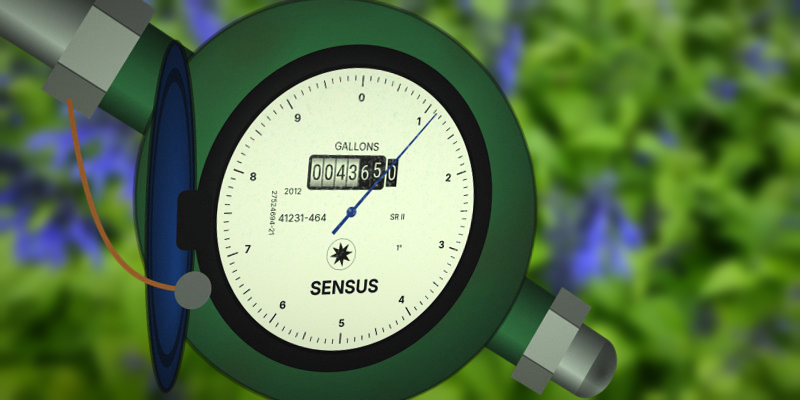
43651.1
